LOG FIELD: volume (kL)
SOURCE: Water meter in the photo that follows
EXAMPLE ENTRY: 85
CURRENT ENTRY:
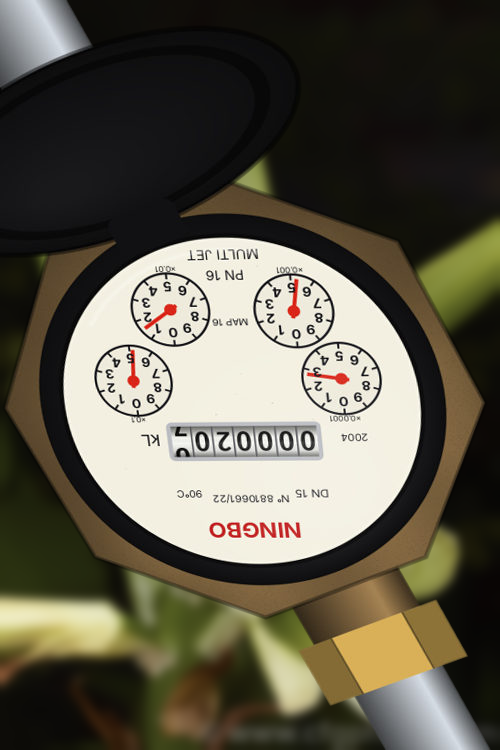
206.5152
